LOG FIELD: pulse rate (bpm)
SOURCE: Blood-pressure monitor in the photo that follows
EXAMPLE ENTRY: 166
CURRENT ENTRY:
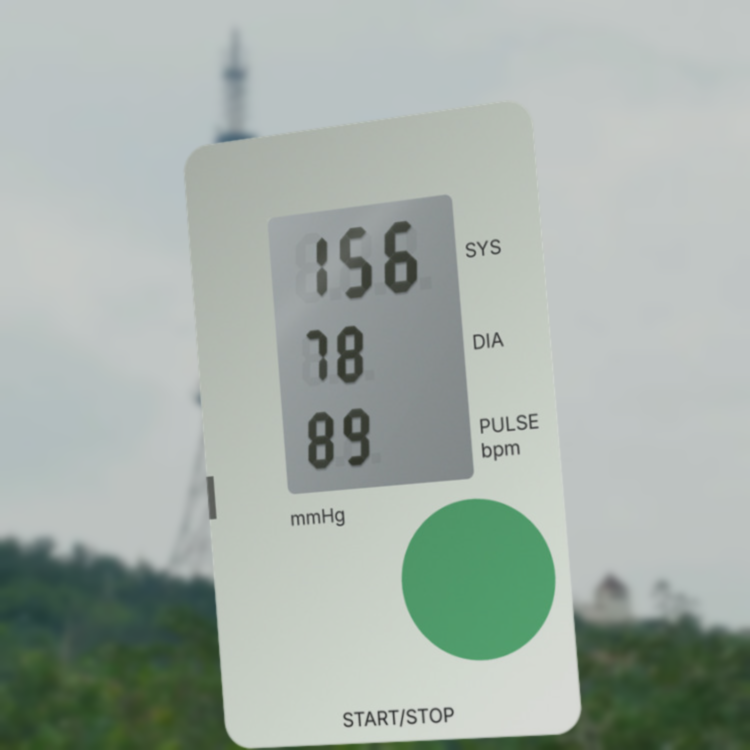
89
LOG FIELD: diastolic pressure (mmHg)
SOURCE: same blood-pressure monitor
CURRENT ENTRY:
78
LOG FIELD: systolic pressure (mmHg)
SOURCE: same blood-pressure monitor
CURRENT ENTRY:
156
